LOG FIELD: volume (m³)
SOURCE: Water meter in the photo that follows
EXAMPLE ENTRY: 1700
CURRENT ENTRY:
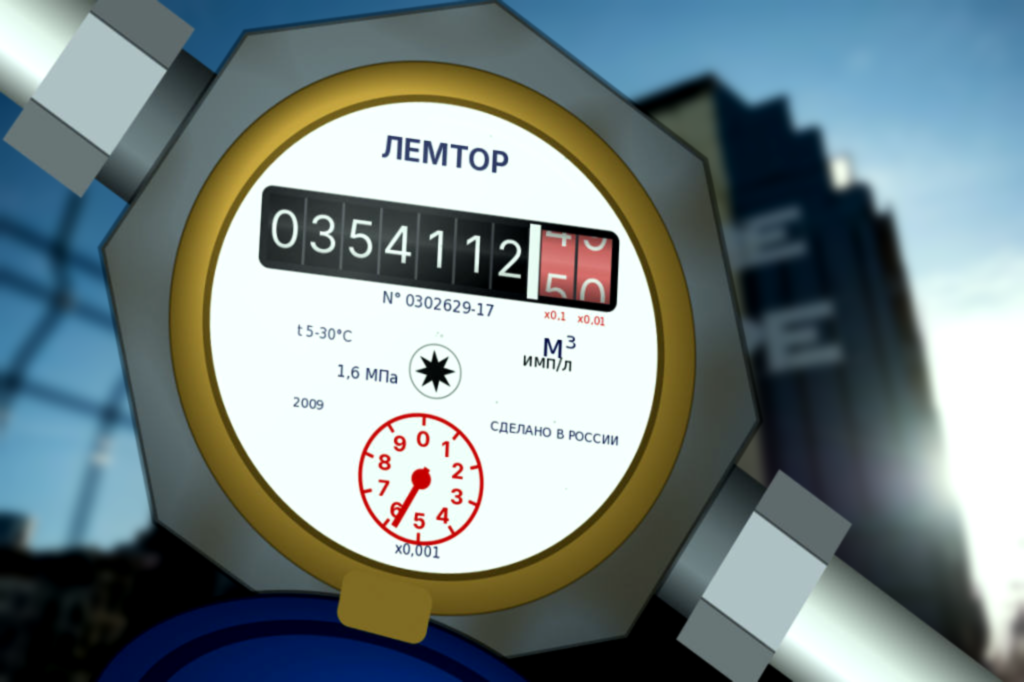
354112.495
